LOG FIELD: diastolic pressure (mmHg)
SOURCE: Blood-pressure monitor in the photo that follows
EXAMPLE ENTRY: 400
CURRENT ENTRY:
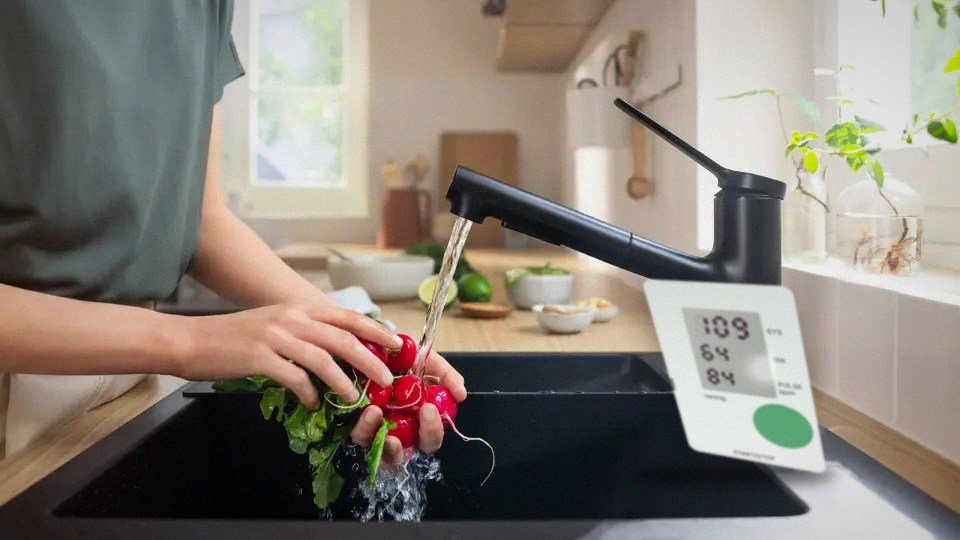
64
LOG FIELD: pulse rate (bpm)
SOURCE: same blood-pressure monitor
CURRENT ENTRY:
84
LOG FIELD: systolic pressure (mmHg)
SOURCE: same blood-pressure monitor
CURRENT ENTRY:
109
